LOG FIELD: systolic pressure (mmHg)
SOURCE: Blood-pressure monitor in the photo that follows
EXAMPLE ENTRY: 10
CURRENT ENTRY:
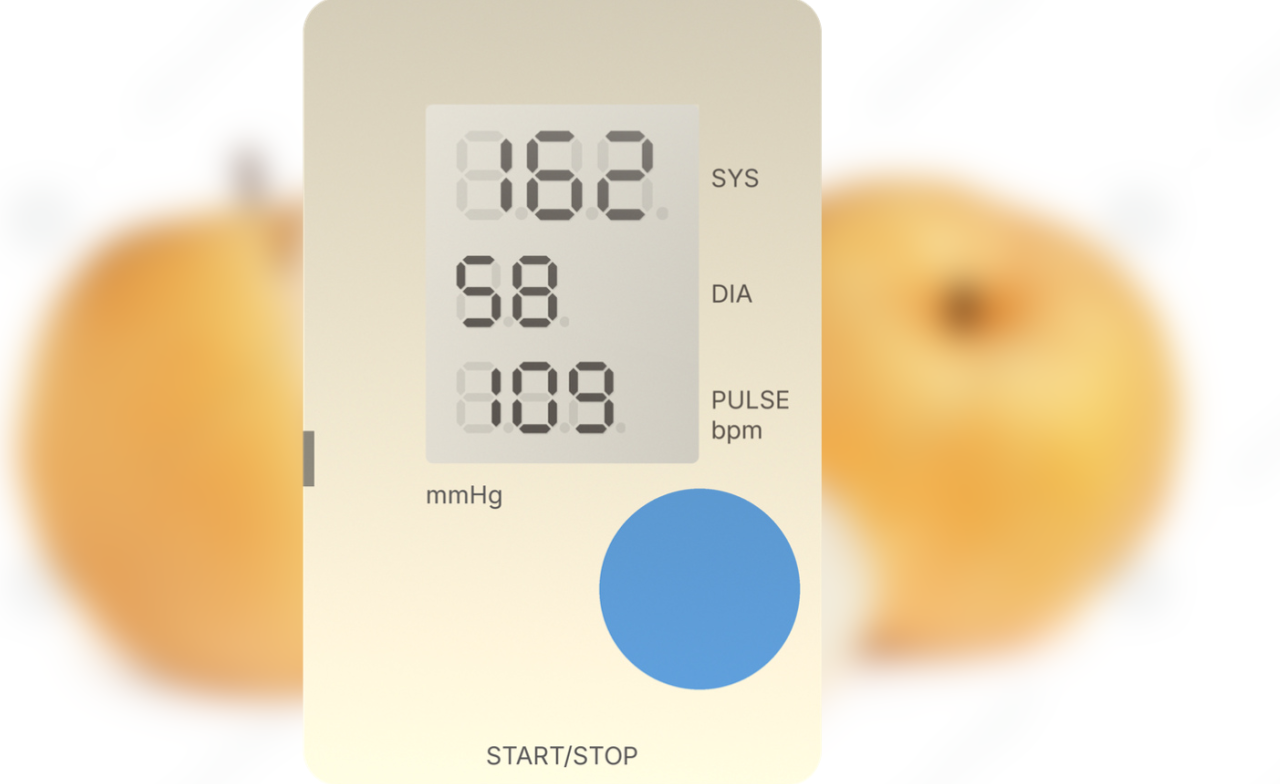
162
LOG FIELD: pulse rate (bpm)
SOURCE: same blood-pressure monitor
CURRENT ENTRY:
109
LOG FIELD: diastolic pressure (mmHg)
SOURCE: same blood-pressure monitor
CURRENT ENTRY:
58
